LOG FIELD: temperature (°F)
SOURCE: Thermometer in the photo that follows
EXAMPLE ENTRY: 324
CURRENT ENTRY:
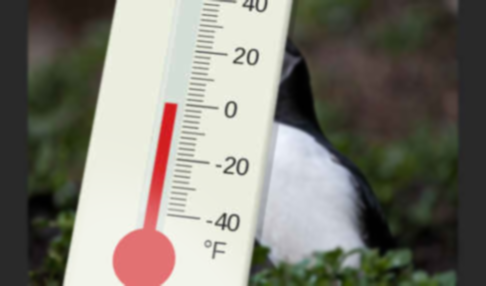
0
